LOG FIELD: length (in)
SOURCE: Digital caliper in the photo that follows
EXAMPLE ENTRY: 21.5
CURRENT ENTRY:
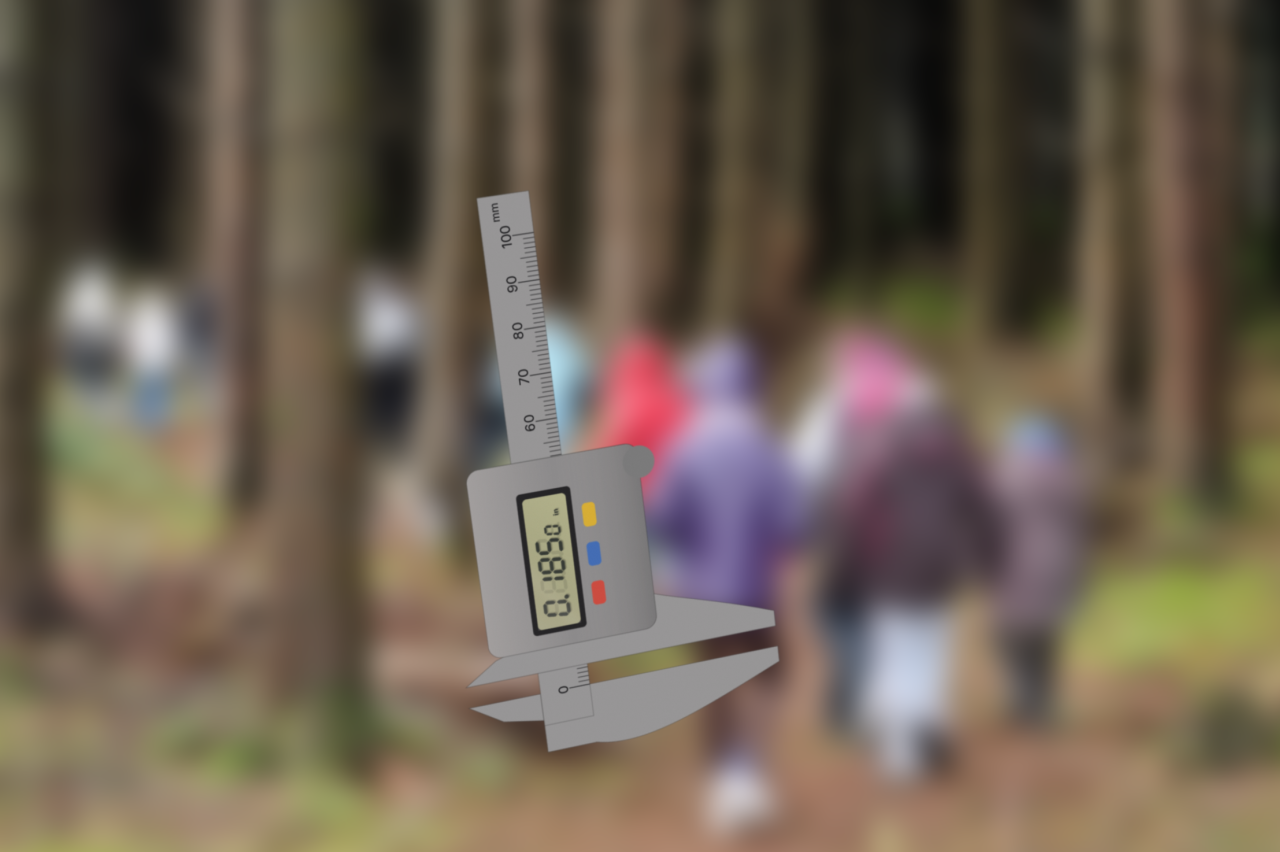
0.1850
